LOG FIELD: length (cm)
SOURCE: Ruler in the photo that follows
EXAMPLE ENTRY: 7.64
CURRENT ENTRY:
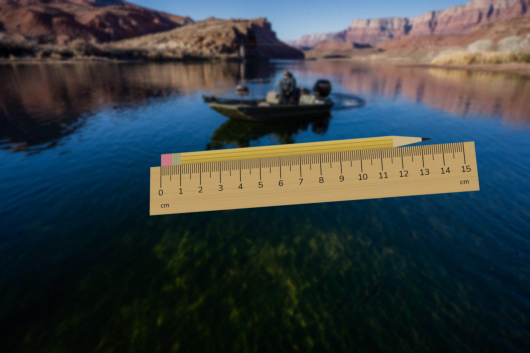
13.5
